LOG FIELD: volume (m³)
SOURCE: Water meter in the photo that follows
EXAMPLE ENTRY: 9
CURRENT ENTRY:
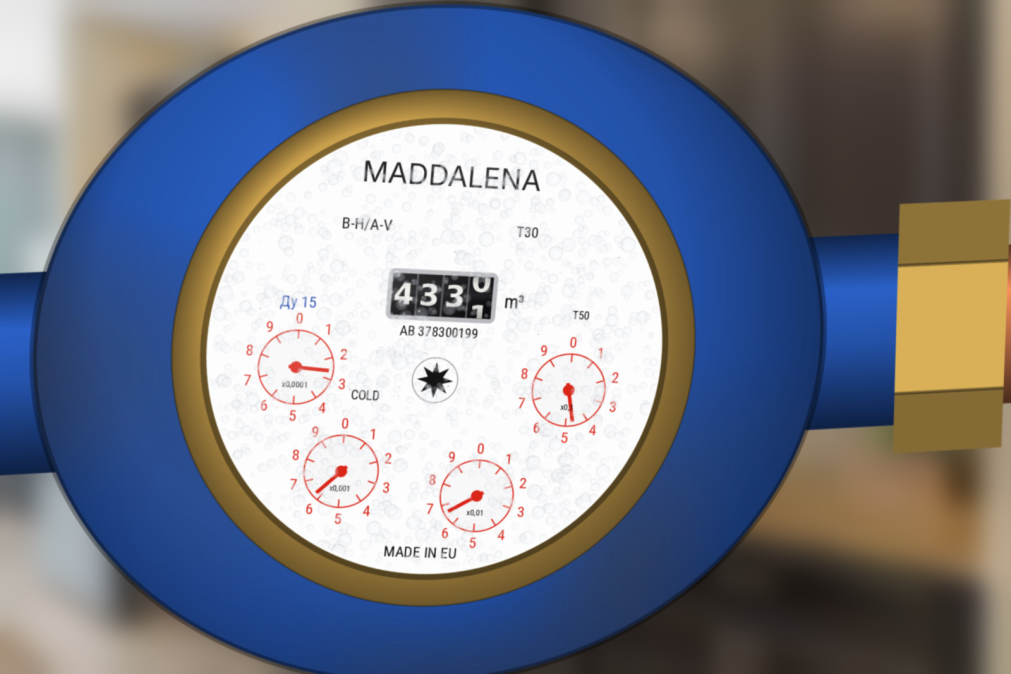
4330.4662
